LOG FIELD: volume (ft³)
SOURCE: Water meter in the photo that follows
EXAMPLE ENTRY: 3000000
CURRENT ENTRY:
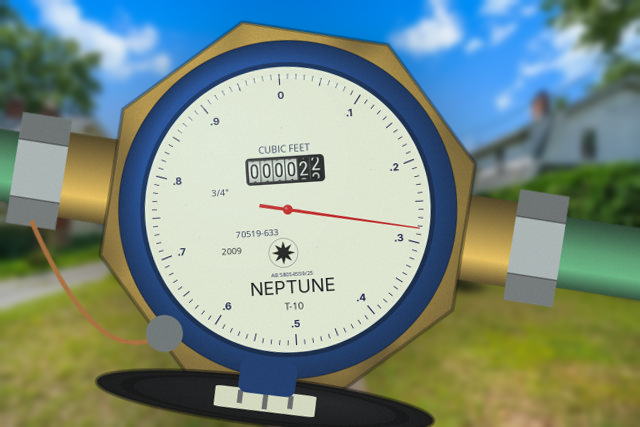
22.28
